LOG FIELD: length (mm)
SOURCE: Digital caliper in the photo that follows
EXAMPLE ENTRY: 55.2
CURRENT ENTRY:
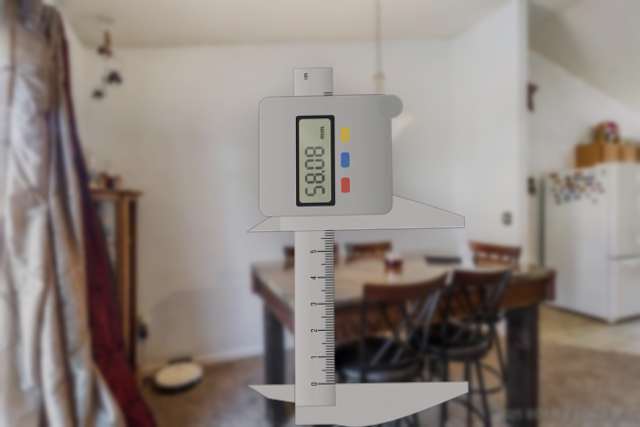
58.08
